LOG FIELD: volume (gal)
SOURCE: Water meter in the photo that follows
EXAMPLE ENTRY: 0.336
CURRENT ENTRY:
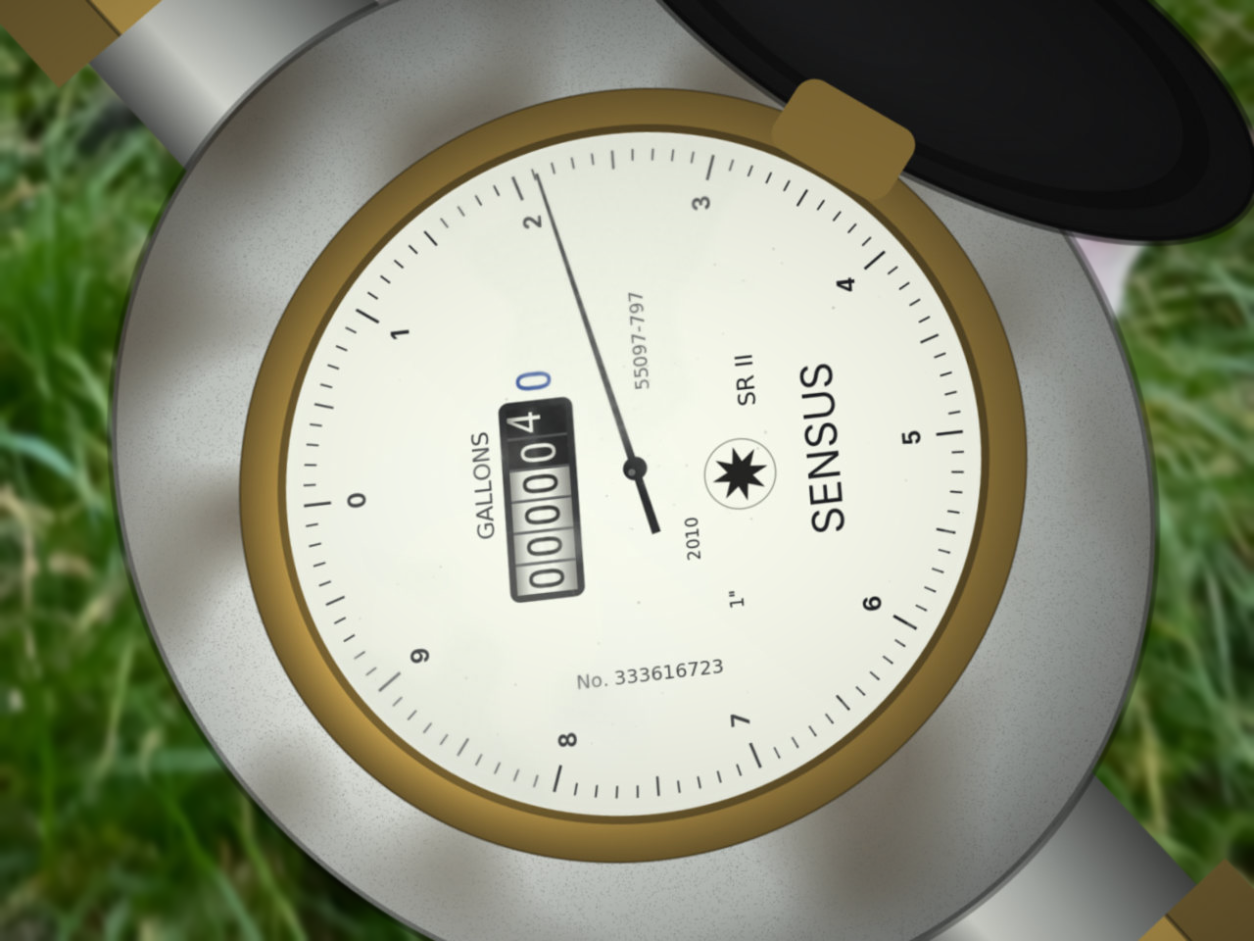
42.1
